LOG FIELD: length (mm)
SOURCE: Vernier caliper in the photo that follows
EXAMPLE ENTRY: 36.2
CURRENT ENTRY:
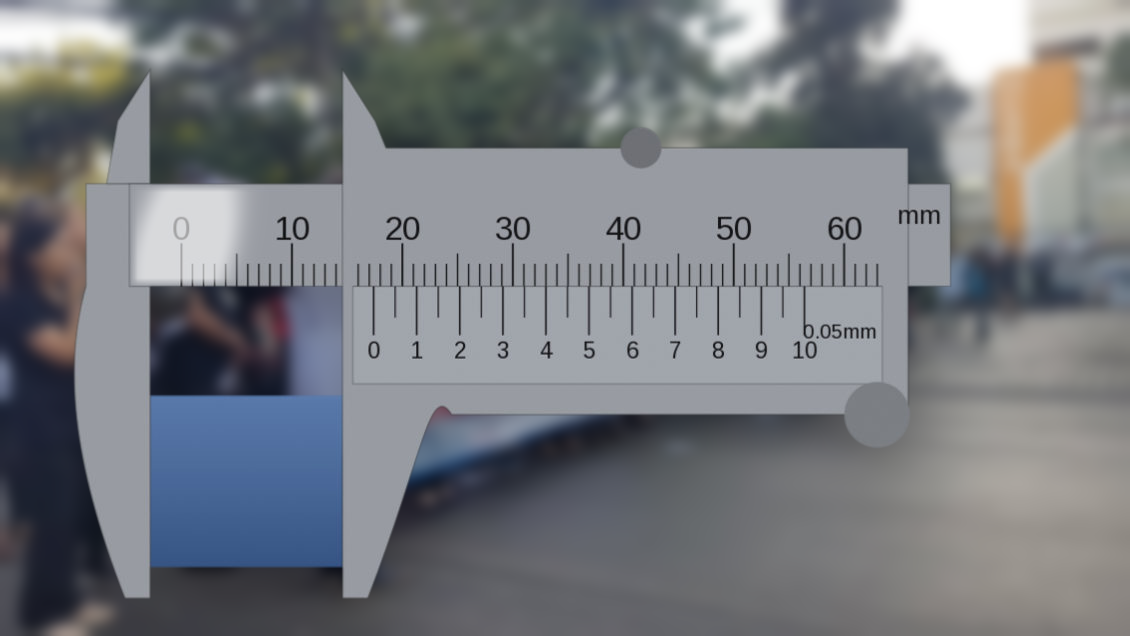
17.4
